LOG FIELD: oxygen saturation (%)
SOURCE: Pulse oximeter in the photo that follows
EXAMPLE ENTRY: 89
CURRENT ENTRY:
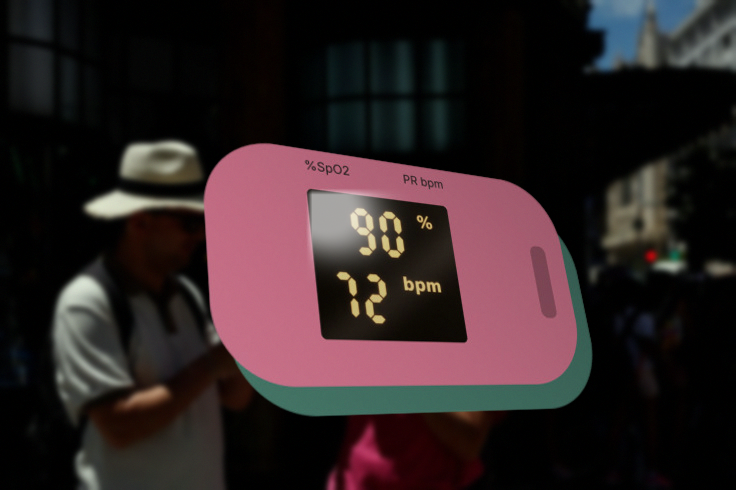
90
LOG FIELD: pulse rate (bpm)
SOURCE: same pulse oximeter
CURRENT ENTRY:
72
